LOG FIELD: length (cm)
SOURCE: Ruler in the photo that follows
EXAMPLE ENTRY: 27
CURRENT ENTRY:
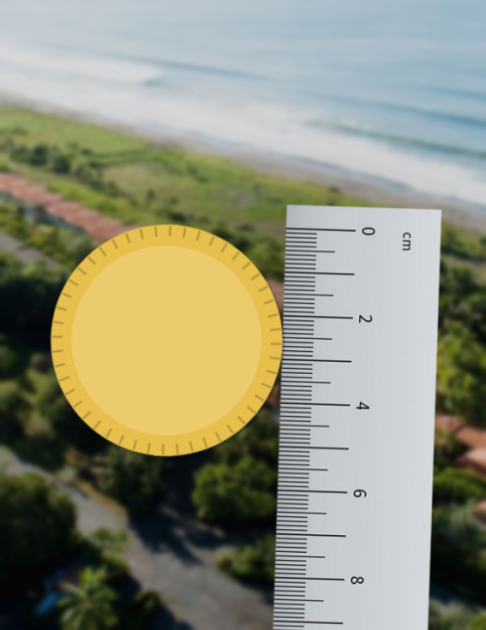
5.3
